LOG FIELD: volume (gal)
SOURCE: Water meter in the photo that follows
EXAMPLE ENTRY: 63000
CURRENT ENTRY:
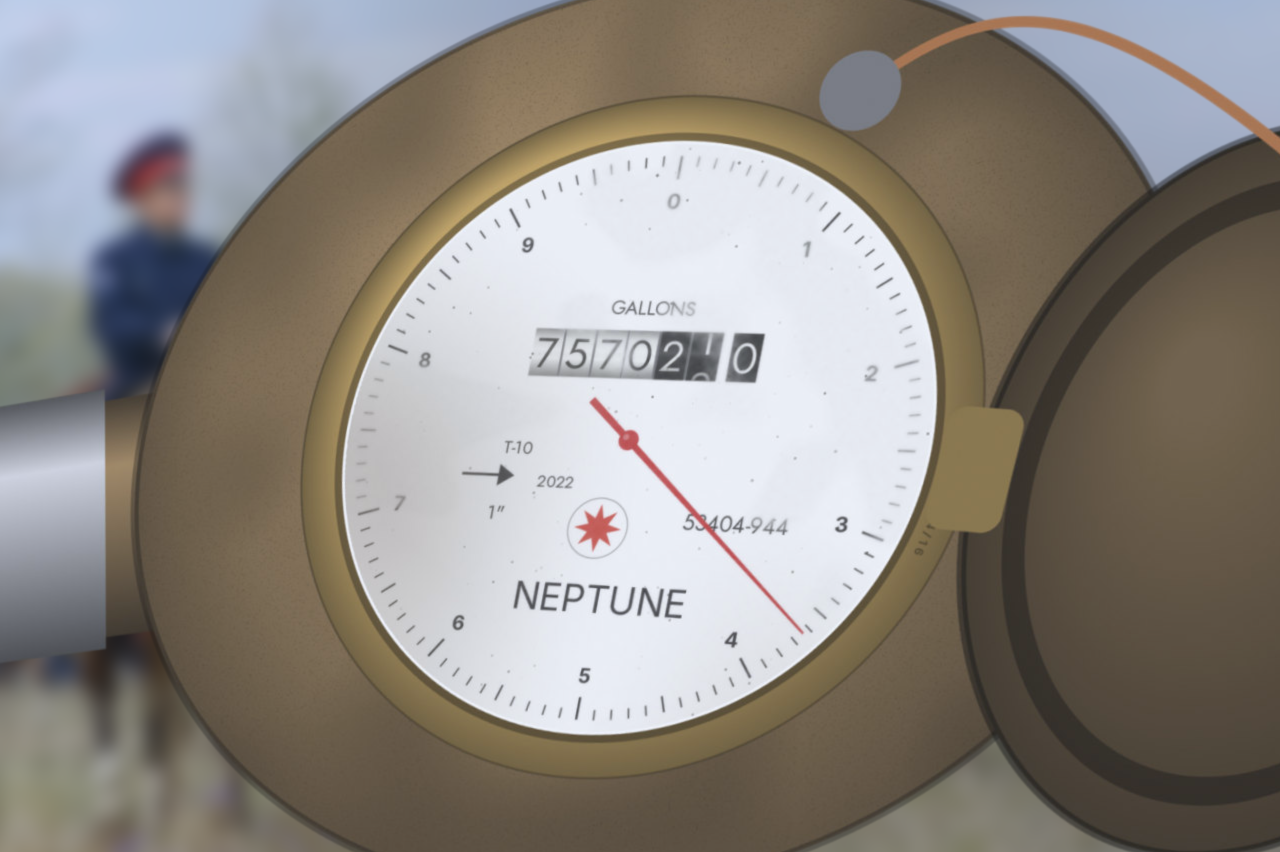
7570213.6
